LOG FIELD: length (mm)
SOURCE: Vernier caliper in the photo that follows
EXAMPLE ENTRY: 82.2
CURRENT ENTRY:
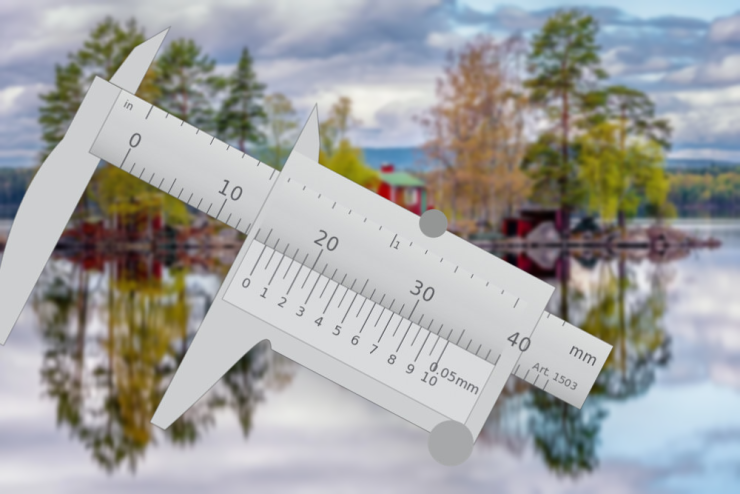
15.2
